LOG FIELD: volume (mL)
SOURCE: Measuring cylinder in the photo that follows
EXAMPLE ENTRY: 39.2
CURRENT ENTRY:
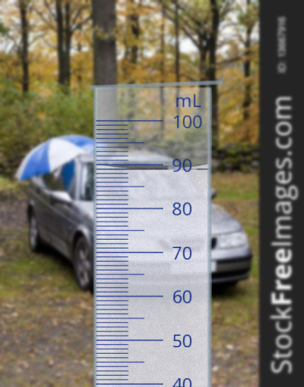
89
